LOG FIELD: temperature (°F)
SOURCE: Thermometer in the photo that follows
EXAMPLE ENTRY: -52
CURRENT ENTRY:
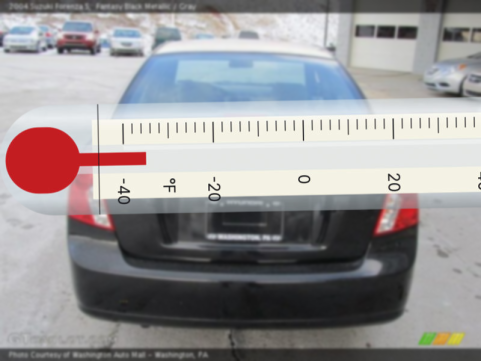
-35
